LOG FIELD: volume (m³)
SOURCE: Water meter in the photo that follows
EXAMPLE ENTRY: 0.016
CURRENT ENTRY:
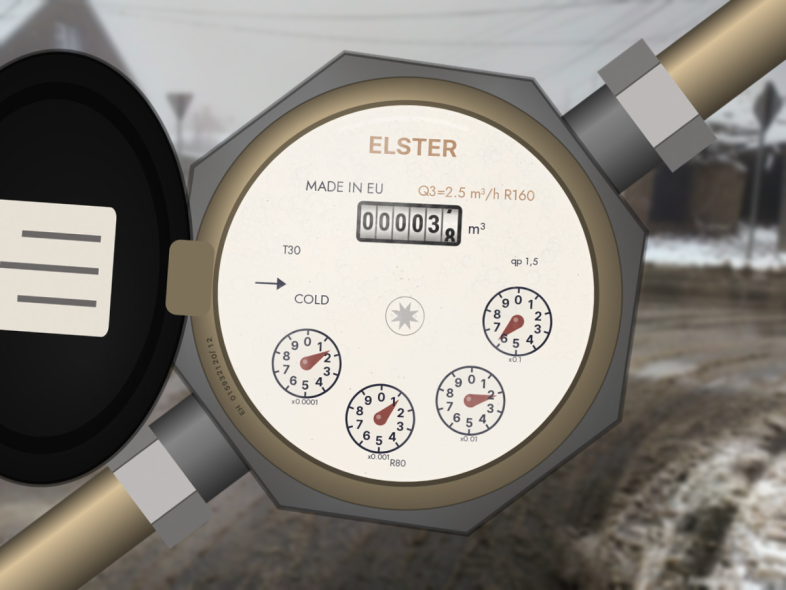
37.6211
